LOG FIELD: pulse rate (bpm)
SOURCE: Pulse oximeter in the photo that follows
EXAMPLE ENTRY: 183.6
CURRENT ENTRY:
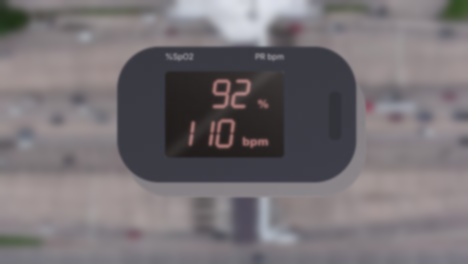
110
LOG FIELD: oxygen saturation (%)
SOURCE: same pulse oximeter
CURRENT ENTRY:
92
